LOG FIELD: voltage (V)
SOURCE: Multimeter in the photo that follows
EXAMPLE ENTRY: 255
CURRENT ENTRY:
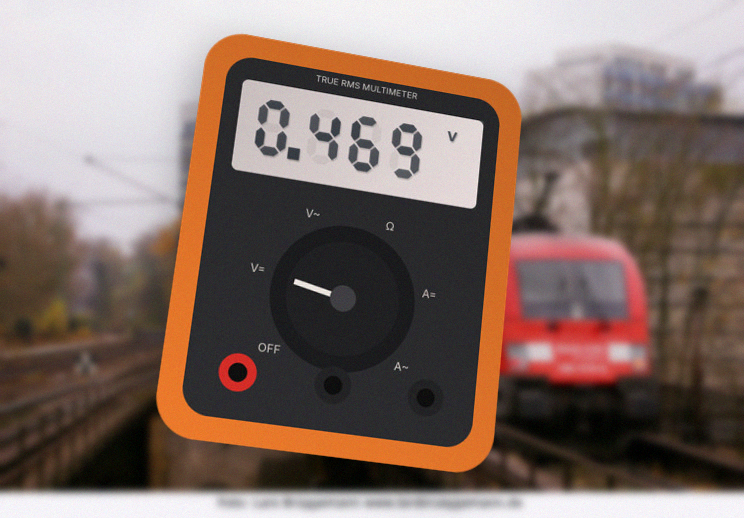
0.469
